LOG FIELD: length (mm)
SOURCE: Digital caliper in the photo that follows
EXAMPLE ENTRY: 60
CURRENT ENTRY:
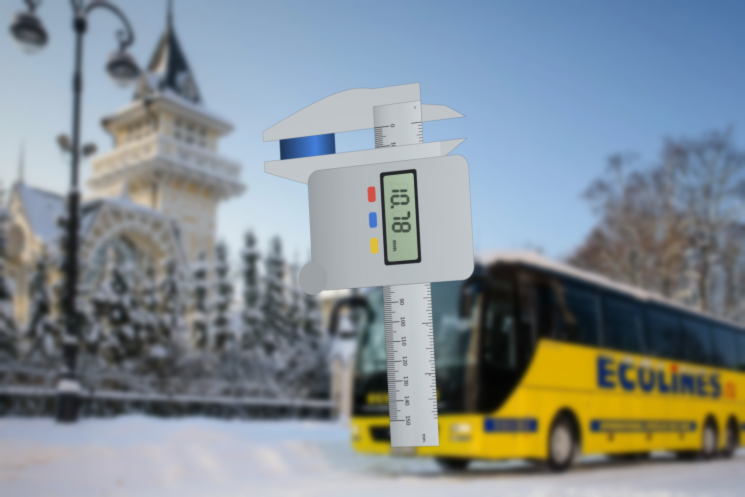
10.78
